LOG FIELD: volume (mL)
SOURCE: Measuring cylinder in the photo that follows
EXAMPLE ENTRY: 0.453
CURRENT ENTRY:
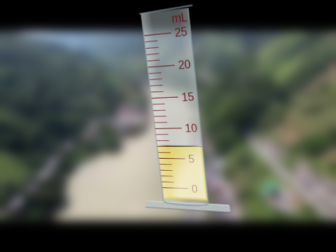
7
